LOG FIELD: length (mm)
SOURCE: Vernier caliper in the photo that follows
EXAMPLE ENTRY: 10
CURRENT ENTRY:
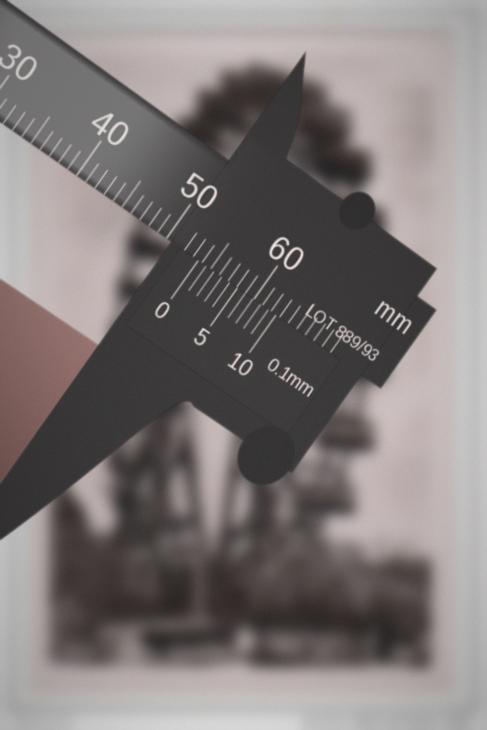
53.6
